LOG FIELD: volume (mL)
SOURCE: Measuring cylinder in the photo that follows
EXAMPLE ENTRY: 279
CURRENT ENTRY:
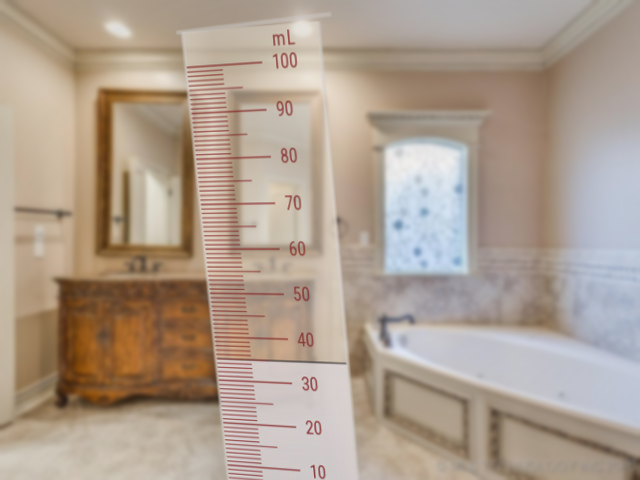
35
